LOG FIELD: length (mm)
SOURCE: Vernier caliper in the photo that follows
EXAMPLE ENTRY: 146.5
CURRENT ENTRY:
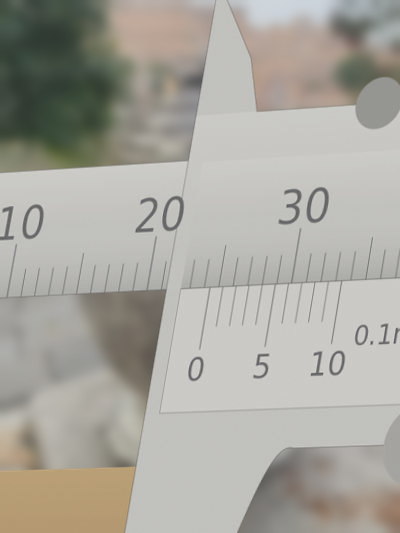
24.4
